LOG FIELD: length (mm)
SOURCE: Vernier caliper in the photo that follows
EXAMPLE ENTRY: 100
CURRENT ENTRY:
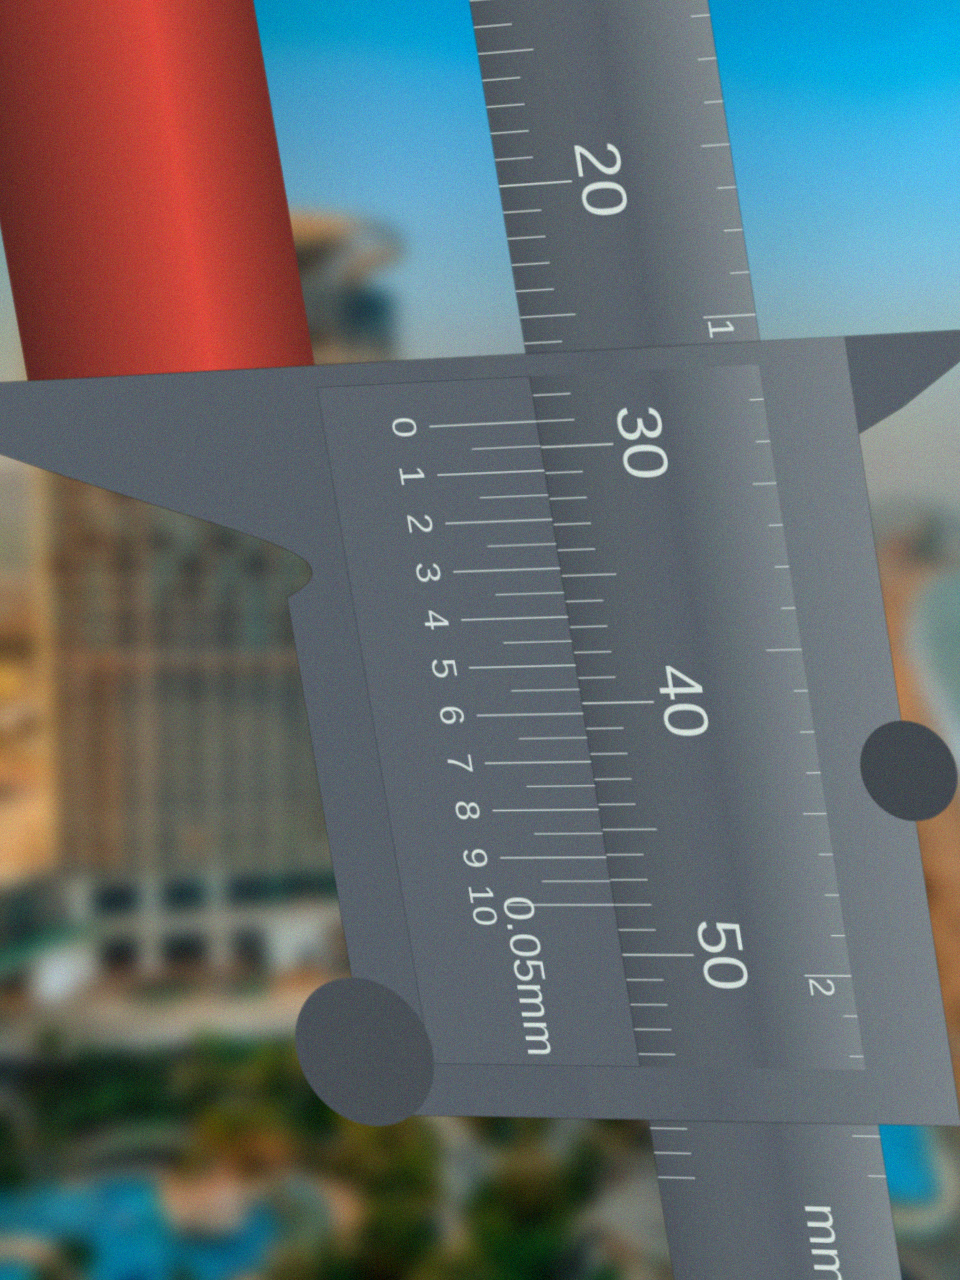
29.0
